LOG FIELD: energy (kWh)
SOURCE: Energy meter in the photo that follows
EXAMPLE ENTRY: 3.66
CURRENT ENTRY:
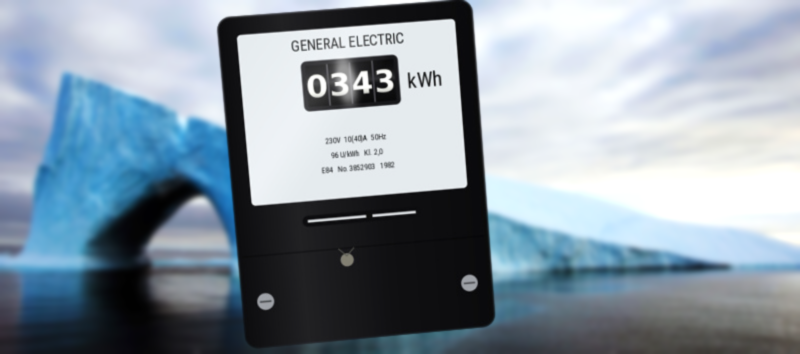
343
